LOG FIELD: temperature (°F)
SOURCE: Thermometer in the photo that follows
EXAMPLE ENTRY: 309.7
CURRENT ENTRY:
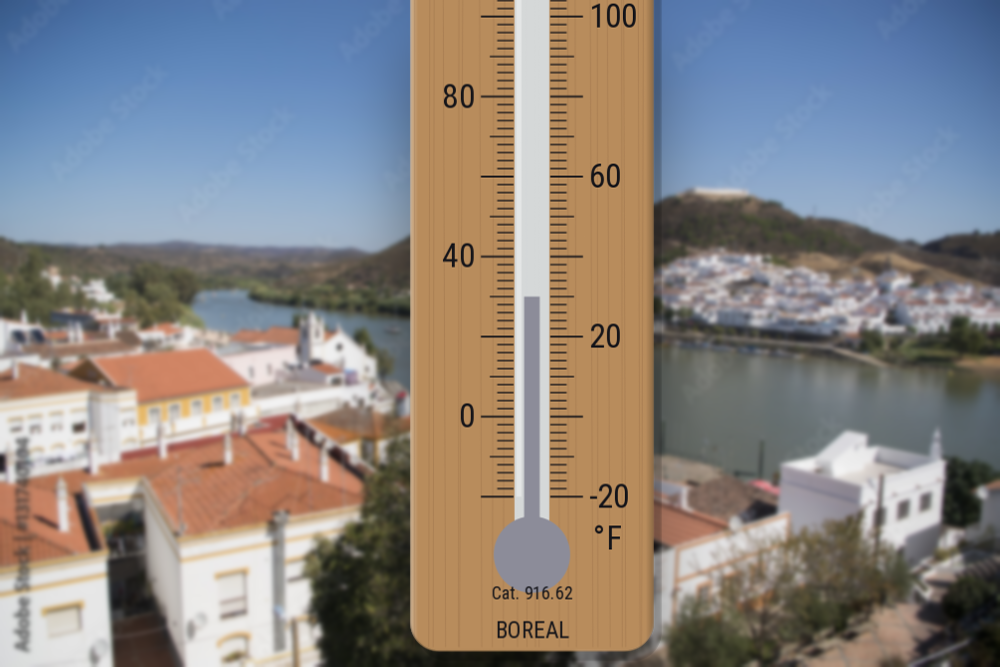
30
